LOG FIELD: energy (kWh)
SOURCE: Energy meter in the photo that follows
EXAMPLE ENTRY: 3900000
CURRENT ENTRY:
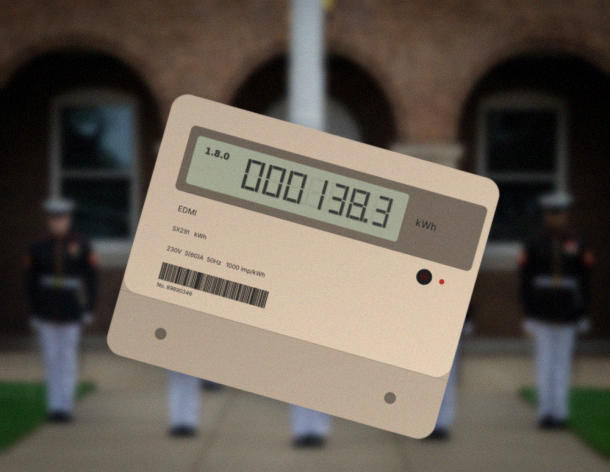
138.3
